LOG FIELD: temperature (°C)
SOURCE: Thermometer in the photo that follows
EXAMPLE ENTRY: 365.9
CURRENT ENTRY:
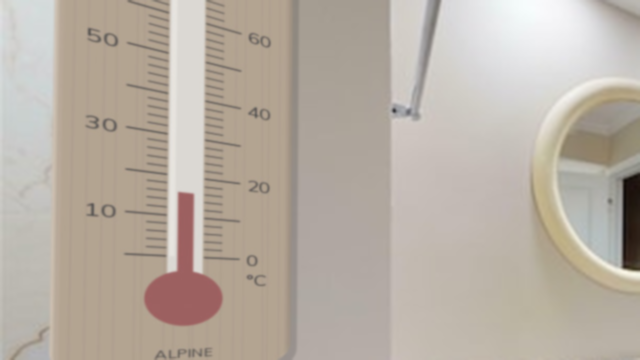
16
